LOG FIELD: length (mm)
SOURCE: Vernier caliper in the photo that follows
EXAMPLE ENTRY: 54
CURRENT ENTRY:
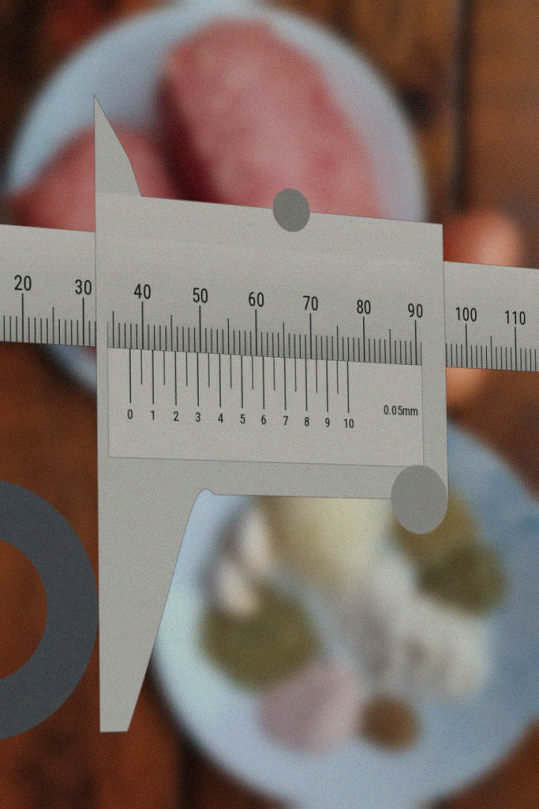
37.8
